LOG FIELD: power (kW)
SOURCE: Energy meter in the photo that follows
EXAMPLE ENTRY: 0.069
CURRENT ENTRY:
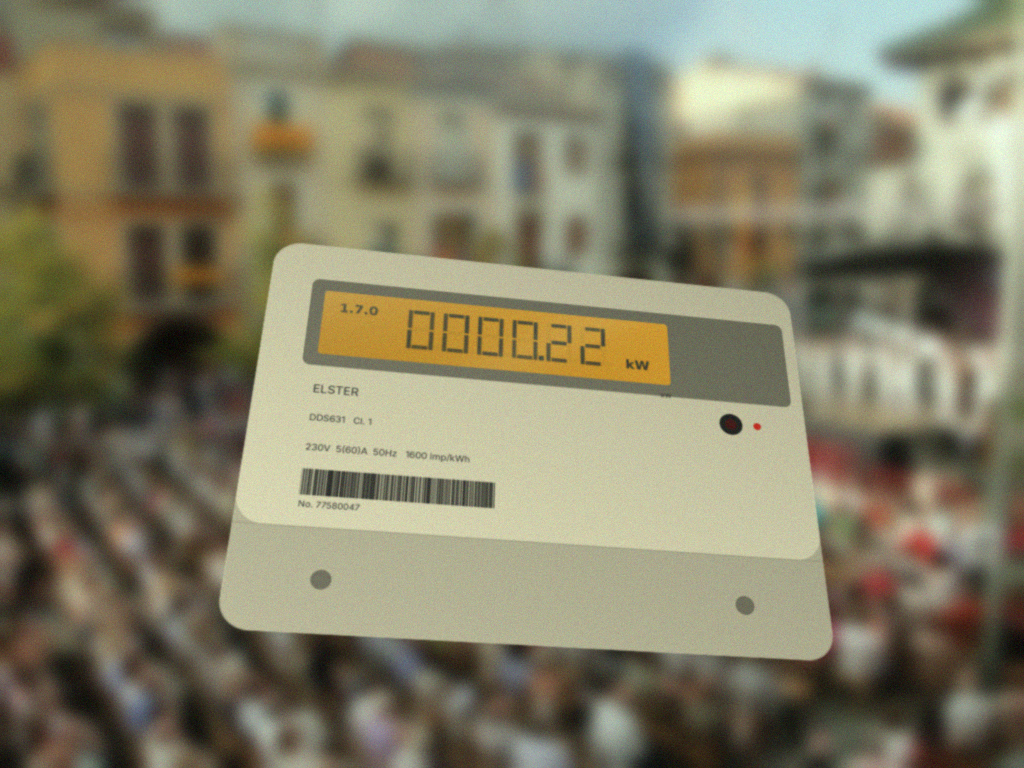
0.22
